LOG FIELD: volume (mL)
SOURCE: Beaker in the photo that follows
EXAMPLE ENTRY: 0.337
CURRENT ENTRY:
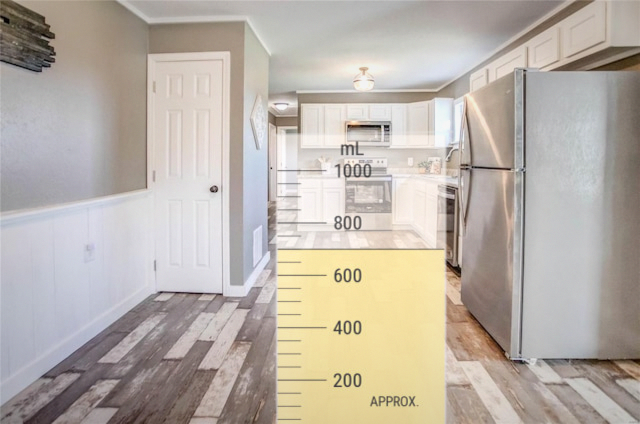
700
